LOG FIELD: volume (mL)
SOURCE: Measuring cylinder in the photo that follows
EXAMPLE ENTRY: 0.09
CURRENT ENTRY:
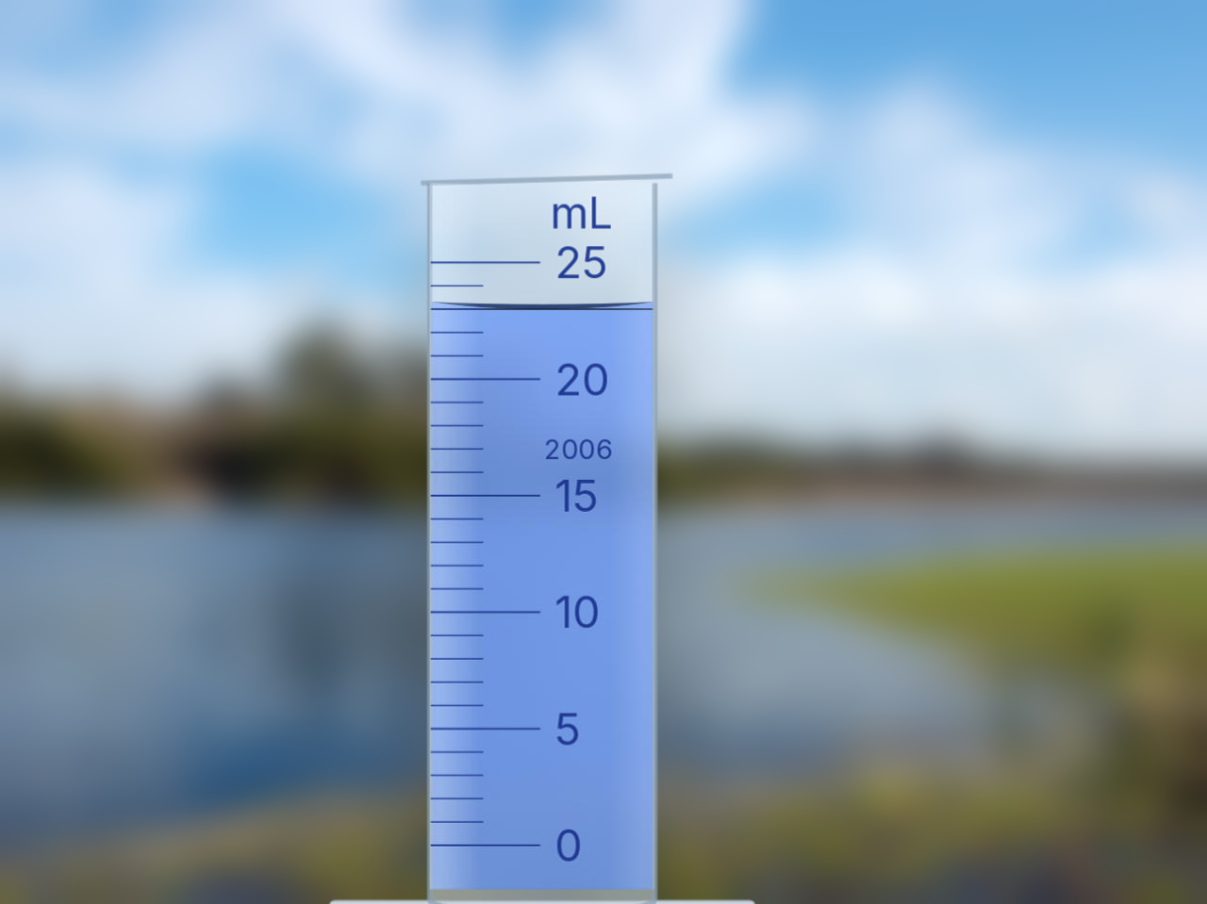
23
